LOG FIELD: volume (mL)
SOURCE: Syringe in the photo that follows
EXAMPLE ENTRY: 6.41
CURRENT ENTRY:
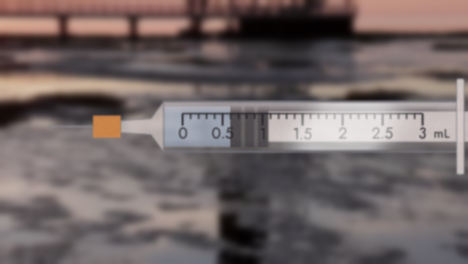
0.6
